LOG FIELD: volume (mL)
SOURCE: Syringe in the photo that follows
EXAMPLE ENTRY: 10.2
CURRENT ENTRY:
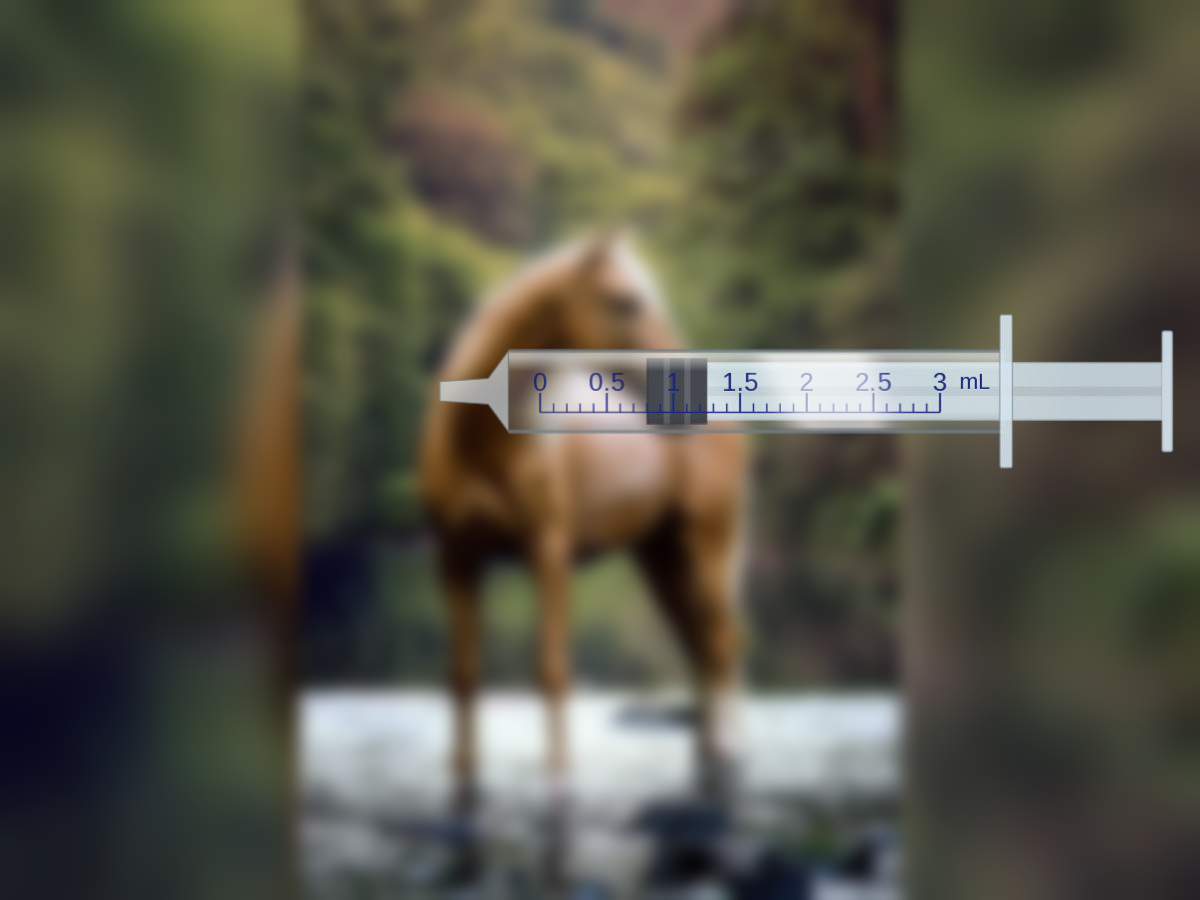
0.8
